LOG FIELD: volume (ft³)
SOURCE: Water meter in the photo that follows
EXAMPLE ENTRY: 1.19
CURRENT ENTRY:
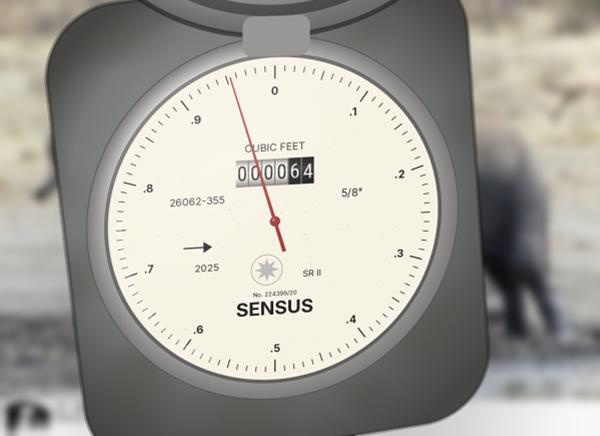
63.95
